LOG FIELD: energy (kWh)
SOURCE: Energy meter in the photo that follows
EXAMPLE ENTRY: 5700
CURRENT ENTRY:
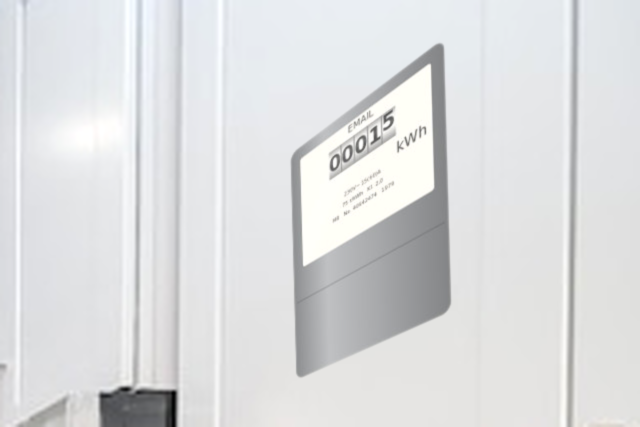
15
